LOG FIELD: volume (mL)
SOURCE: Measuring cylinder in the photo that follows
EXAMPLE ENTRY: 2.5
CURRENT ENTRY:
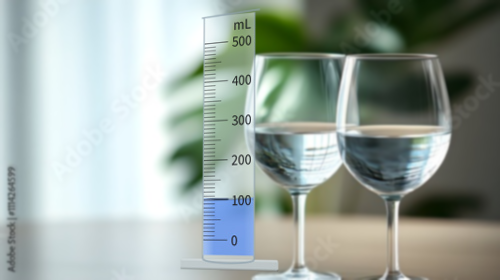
100
